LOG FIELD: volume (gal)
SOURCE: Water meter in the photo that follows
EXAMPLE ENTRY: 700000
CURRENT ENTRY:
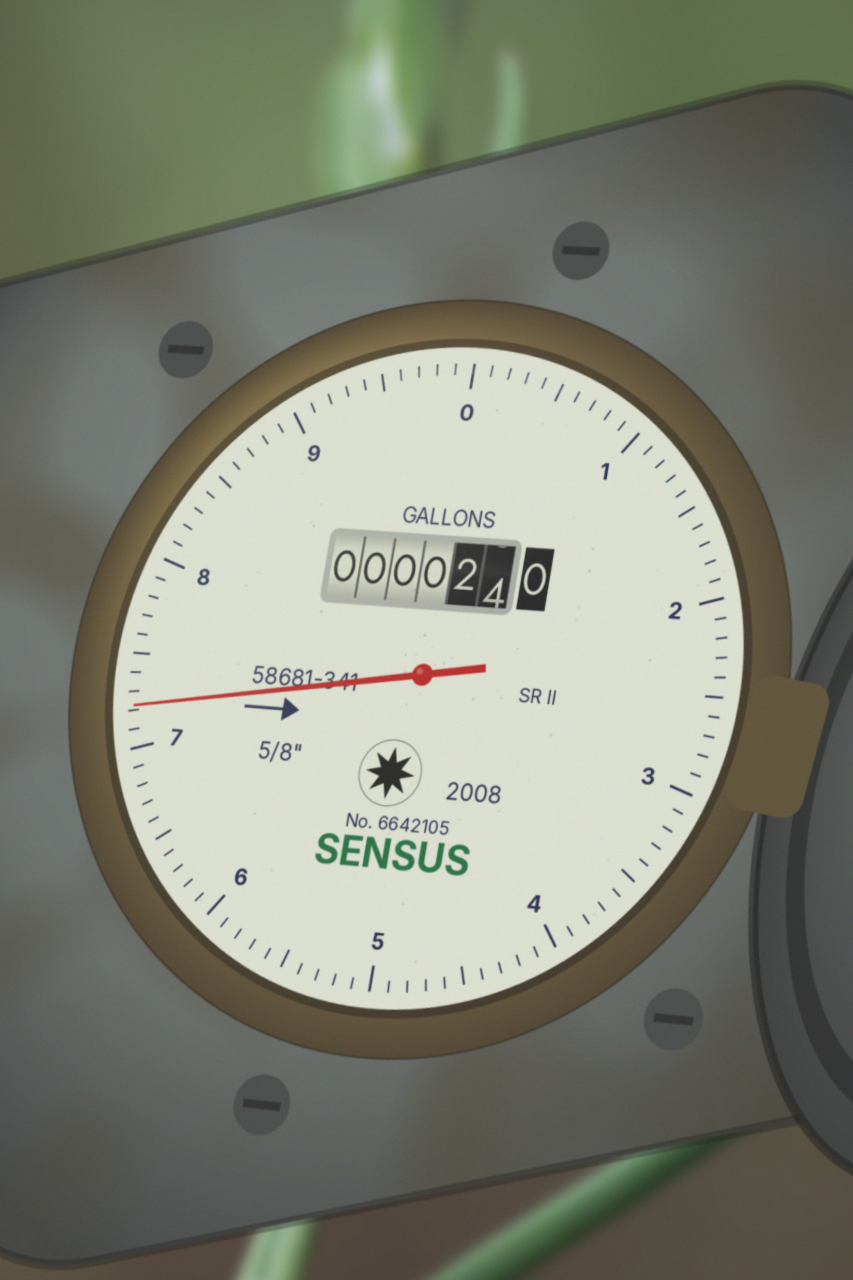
237.2
